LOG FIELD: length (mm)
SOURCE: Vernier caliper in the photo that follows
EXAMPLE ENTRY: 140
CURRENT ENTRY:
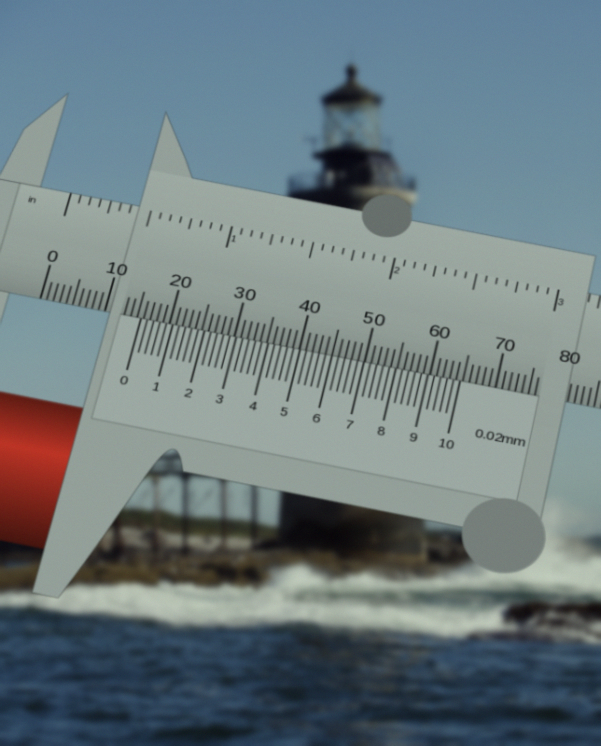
15.6
